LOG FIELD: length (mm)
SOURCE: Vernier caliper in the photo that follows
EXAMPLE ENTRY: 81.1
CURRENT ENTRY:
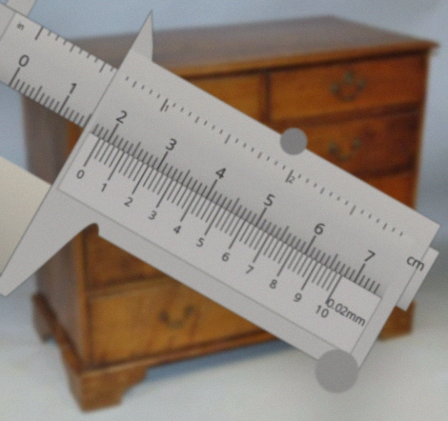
18.5
